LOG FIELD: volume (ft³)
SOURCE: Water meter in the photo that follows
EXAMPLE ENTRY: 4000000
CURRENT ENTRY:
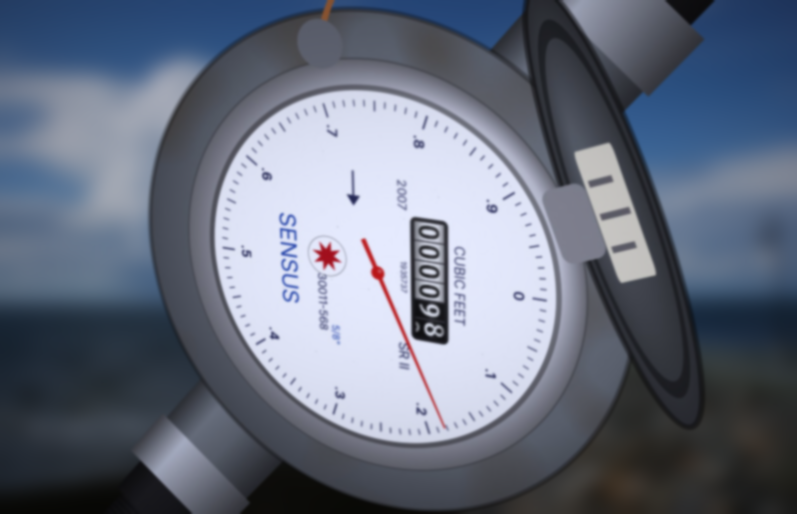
98.18
